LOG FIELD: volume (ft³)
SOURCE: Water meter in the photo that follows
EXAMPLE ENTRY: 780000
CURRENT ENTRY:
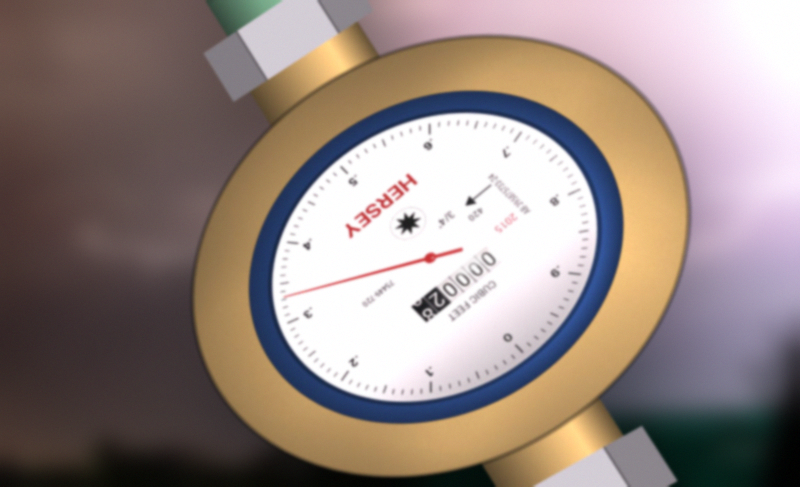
28.33
